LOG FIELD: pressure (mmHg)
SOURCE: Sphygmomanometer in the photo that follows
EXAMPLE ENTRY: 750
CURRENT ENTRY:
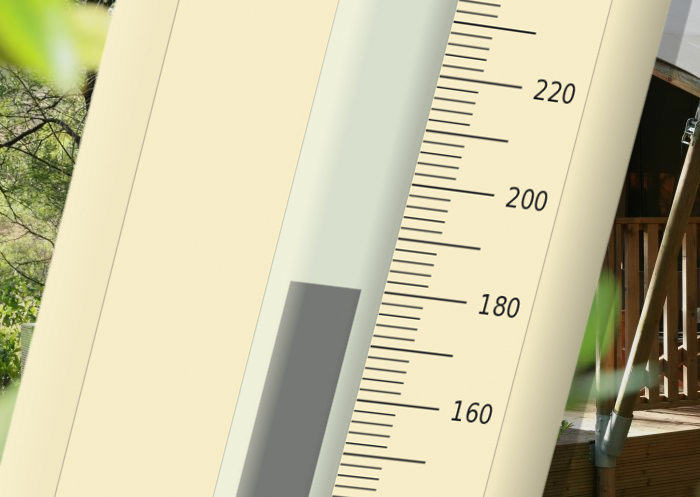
180
